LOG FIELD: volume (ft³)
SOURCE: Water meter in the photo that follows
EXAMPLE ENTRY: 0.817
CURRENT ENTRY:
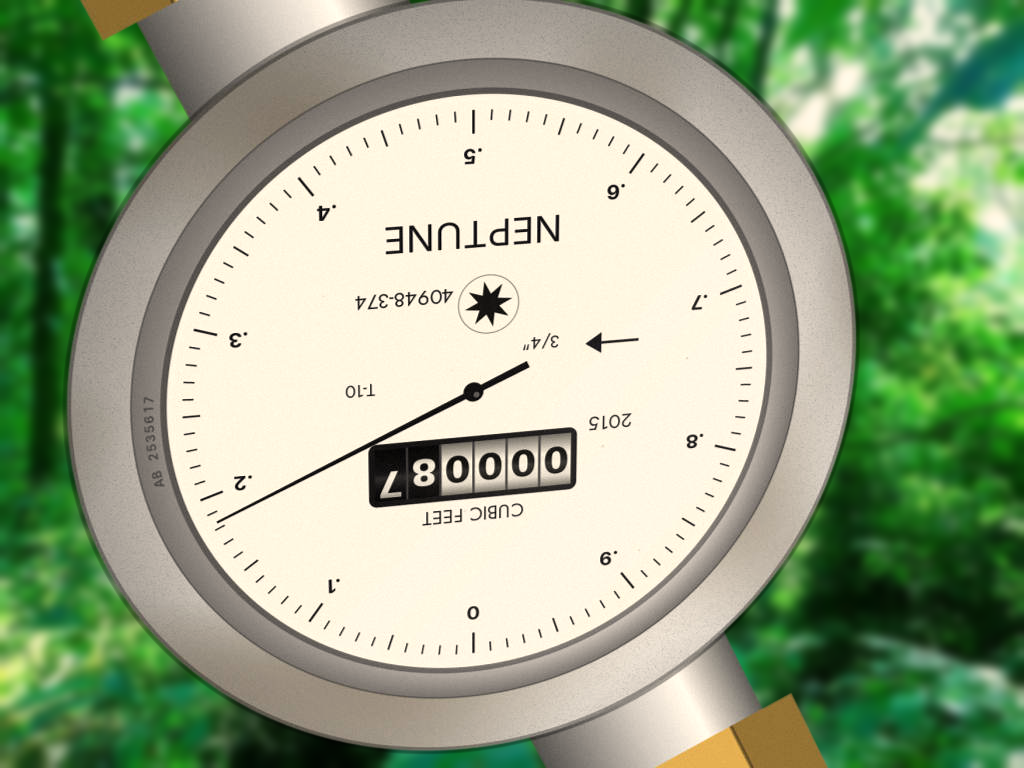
87.18
